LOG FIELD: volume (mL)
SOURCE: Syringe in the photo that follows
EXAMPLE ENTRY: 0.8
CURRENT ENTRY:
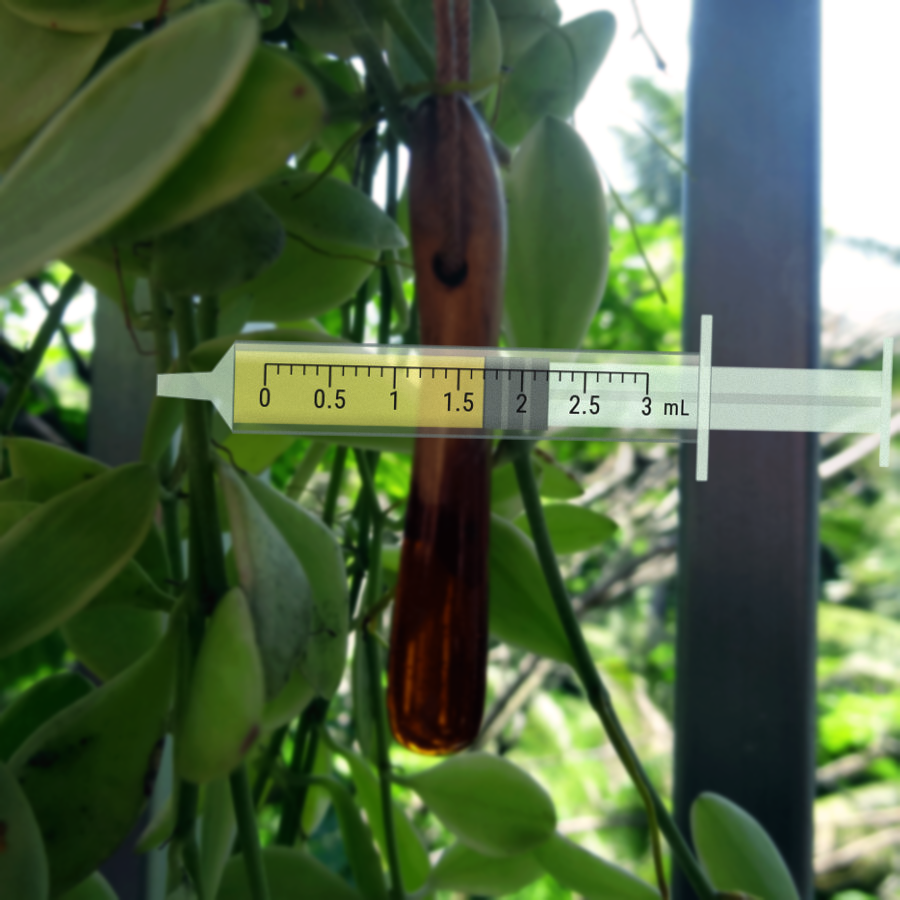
1.7
